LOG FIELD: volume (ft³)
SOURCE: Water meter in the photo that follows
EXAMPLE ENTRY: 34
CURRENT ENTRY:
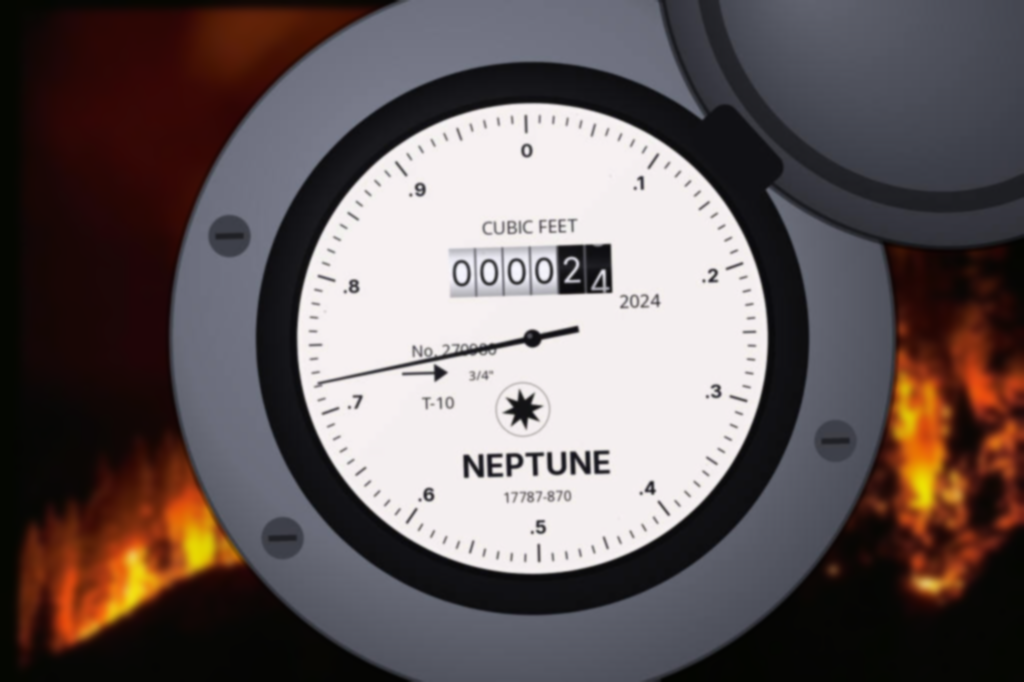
23.72
